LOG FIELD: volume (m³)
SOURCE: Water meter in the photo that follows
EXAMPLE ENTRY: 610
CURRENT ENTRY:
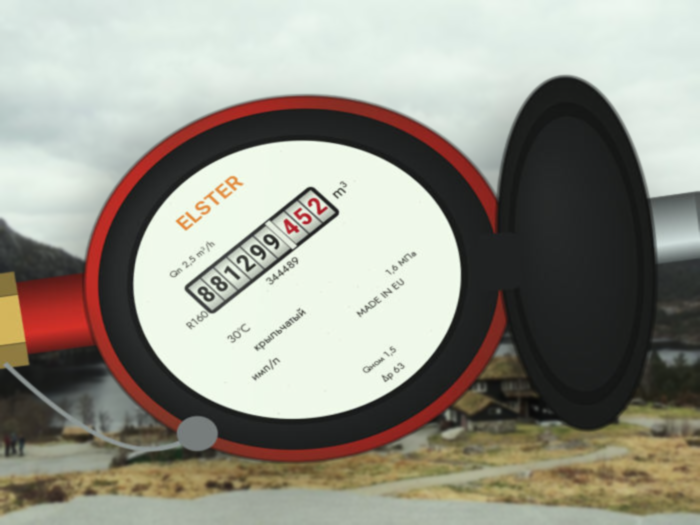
881299.452
